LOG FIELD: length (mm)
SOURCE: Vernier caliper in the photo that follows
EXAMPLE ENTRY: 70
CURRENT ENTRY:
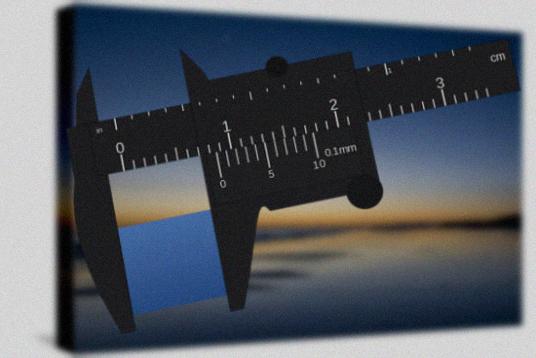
8.6
